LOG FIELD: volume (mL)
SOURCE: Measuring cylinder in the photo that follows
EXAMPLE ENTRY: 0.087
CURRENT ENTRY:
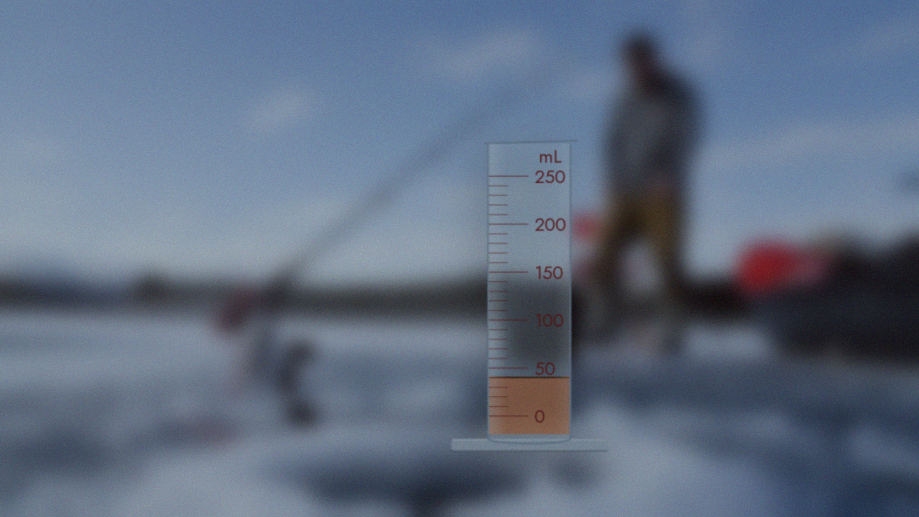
40
